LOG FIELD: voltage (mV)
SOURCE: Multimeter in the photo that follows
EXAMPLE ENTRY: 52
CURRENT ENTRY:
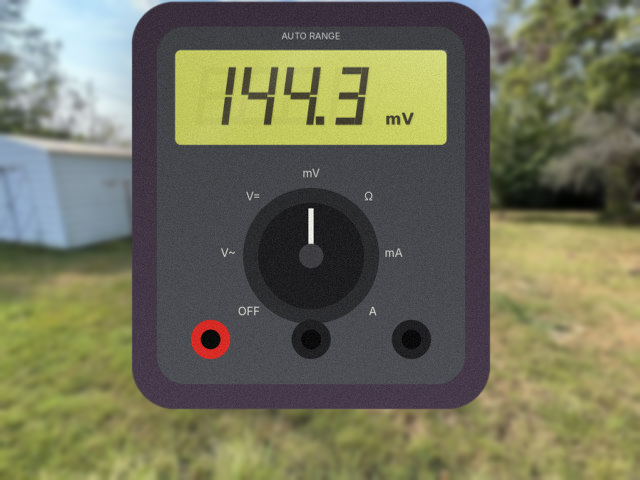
144.3
